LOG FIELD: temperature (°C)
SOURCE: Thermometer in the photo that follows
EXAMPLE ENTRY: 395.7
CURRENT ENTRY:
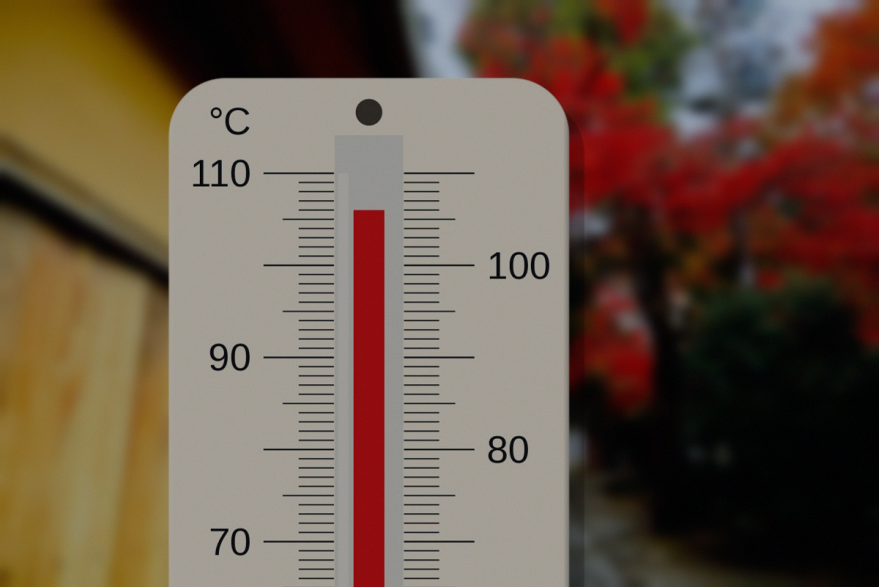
106
